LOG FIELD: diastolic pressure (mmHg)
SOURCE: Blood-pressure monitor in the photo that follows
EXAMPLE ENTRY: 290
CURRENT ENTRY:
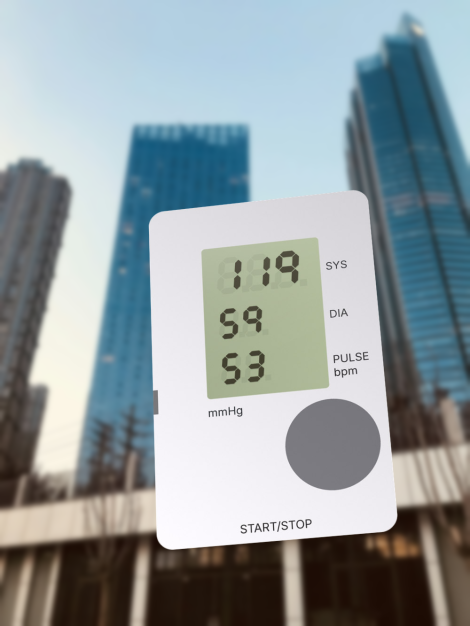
59
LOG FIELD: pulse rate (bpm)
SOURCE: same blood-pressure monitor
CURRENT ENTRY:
53
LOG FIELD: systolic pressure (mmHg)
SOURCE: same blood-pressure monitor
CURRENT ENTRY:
119
